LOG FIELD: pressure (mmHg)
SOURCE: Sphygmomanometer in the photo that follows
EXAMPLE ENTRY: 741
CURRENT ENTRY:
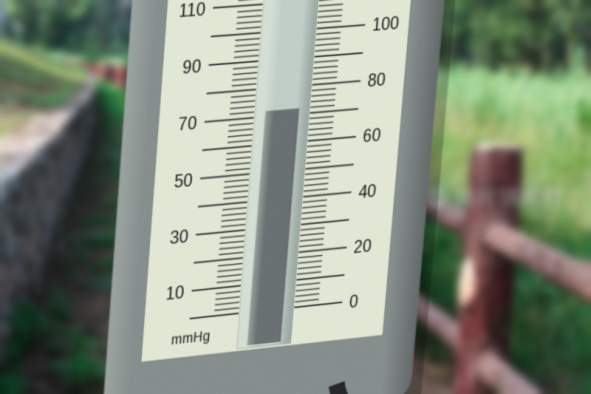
72
